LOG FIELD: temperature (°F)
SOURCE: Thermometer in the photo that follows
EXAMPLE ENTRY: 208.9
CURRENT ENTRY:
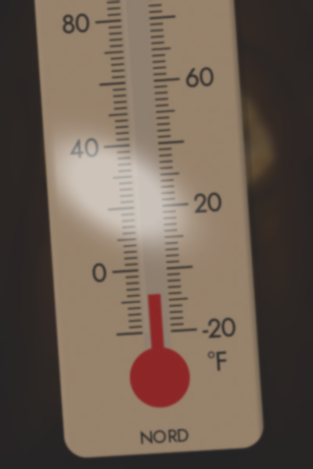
-8
